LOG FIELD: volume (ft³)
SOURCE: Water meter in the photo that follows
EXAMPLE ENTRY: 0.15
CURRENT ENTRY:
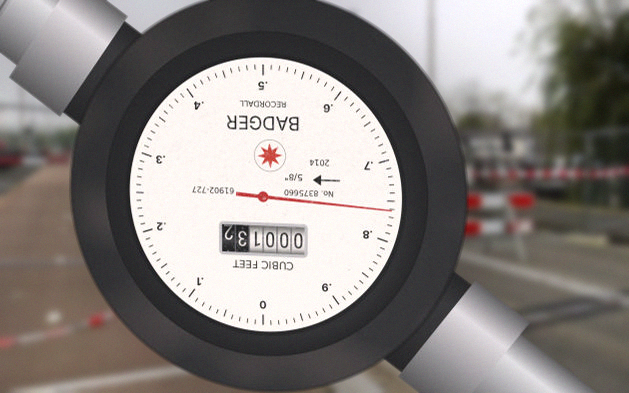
131.76
